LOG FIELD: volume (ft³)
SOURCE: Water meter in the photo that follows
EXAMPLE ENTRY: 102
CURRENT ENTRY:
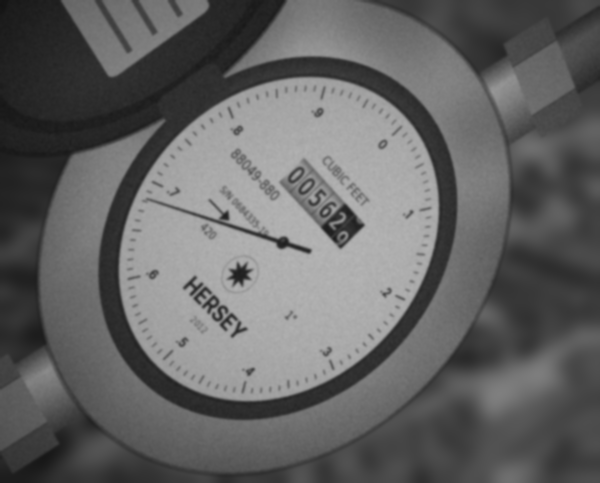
5628.68
